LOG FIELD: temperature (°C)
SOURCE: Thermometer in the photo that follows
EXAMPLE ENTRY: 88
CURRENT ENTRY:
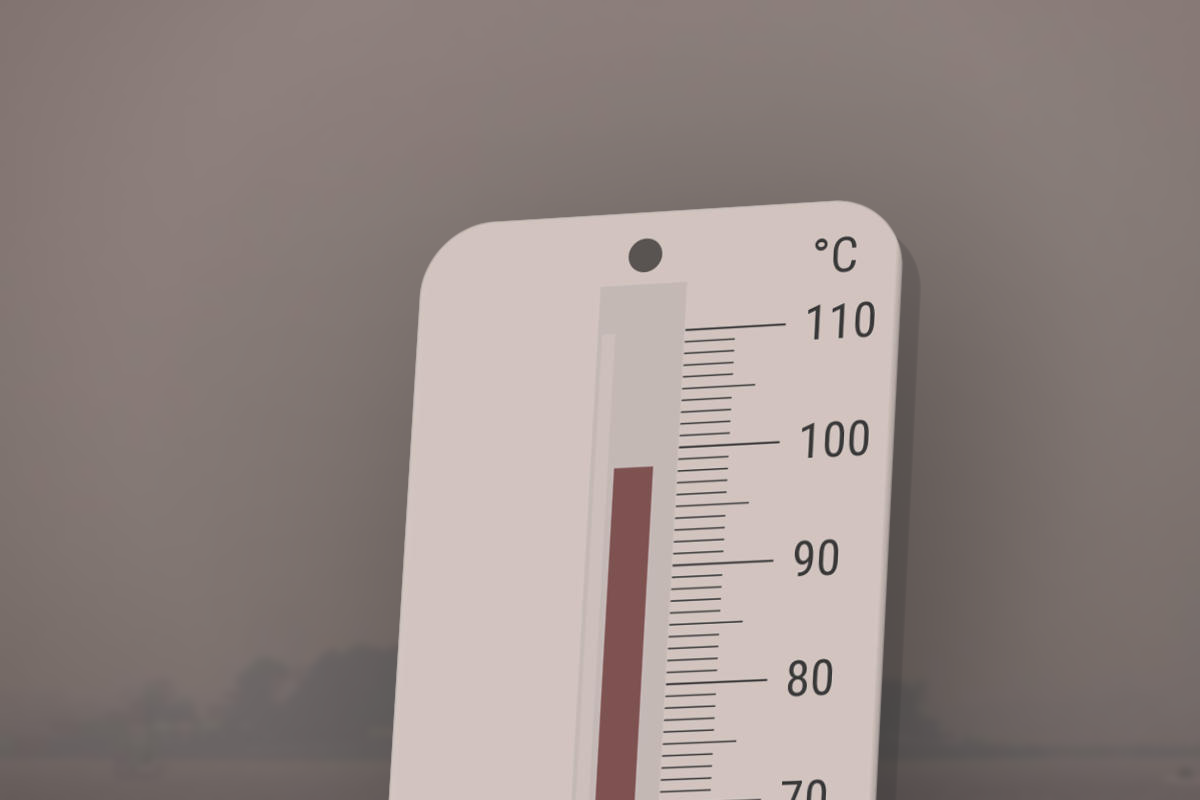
98.5
